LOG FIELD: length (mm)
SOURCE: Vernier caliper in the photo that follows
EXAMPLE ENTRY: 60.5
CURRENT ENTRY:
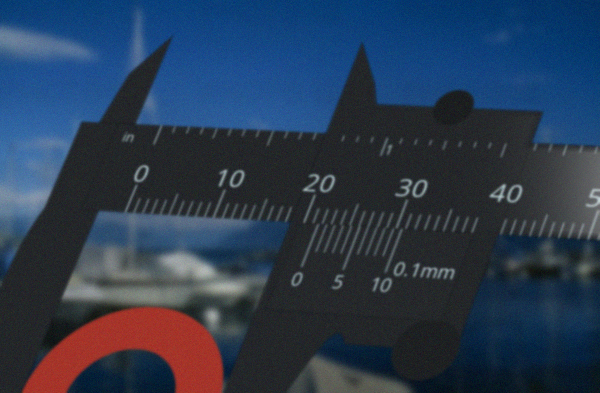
21.6
